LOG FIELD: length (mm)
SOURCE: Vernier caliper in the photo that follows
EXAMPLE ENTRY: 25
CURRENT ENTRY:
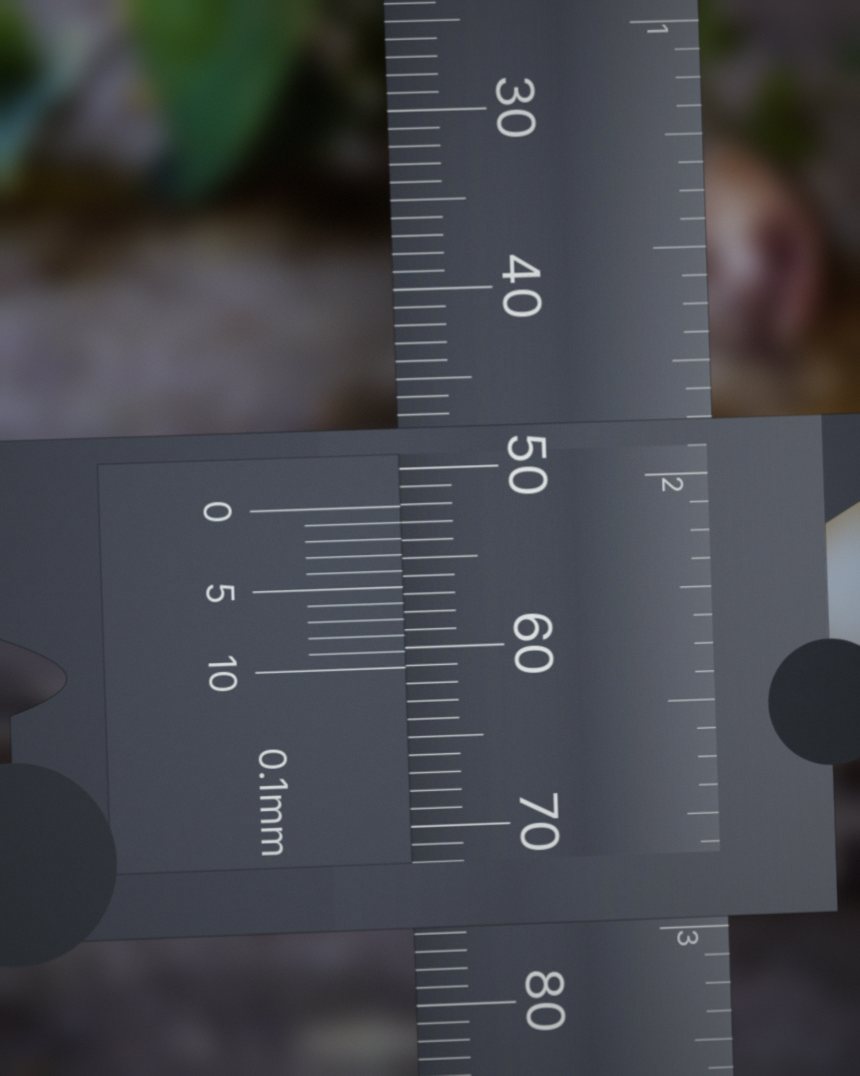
52.1
